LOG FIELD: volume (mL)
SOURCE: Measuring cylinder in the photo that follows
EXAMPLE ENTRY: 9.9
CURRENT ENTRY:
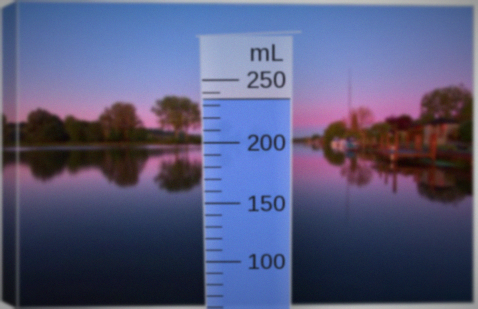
235
